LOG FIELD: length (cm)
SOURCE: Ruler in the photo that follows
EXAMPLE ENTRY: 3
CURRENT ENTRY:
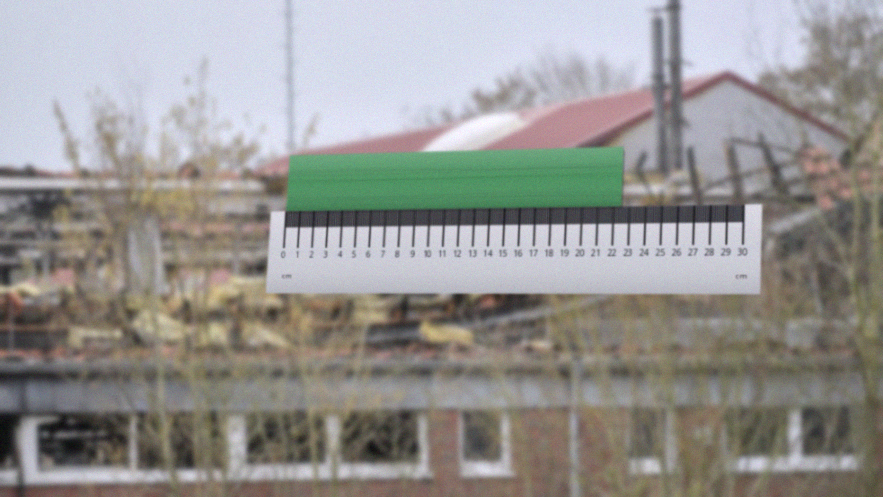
22.5
